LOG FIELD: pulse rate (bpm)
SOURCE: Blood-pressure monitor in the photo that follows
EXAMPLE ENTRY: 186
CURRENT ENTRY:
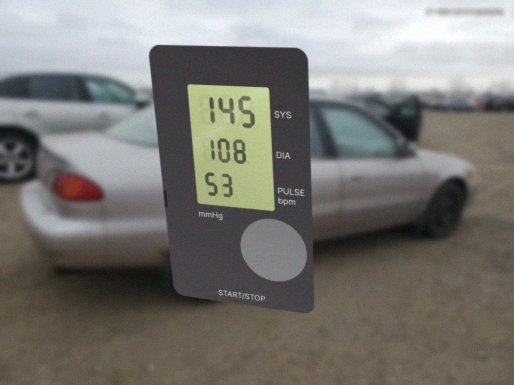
53
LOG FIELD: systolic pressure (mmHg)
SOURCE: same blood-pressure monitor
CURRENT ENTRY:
145
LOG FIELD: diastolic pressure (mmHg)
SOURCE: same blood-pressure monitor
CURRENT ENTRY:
108
